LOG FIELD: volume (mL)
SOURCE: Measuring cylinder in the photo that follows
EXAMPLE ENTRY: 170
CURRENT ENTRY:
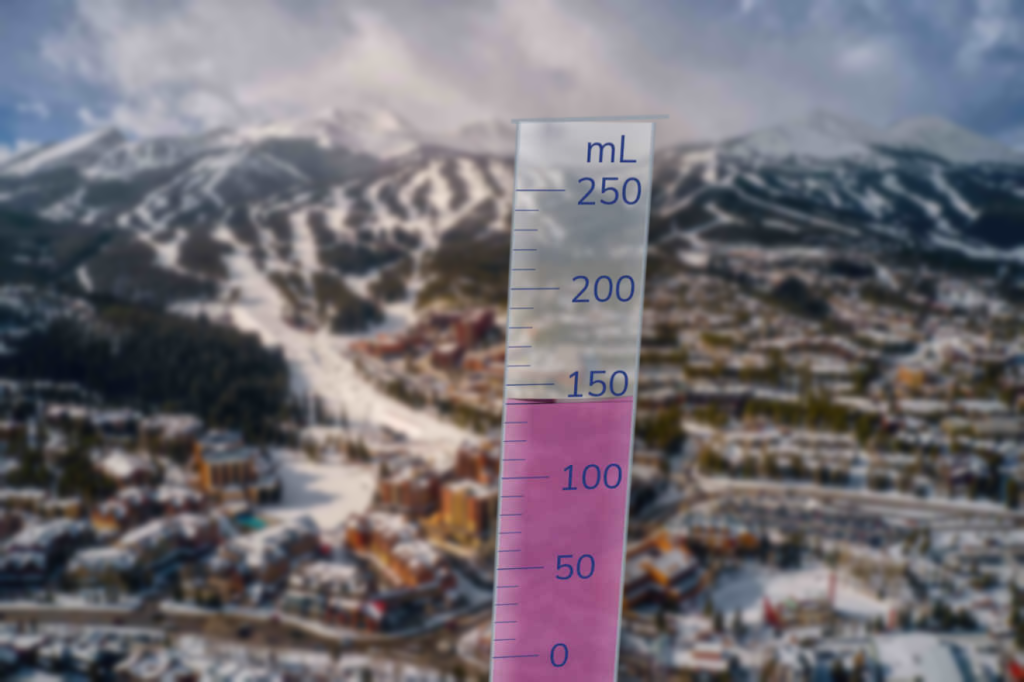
140
